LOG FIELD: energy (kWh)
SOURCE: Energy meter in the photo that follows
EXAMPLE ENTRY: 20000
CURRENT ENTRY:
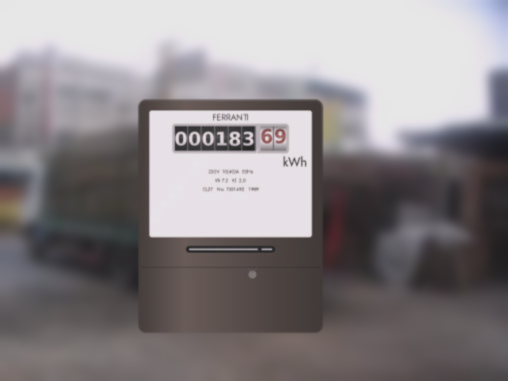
183.69
